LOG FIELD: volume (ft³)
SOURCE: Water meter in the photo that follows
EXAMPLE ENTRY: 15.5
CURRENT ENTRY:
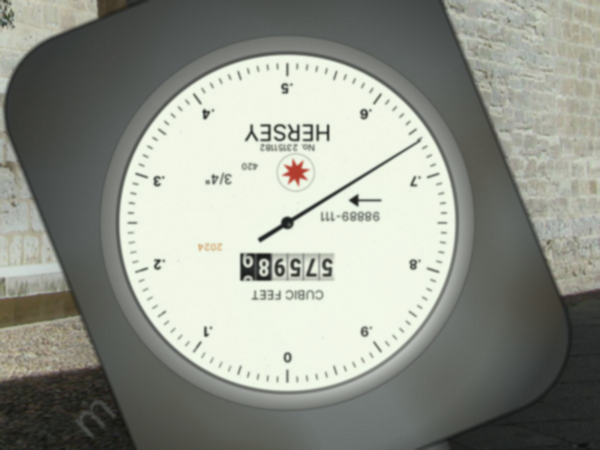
575988.66
